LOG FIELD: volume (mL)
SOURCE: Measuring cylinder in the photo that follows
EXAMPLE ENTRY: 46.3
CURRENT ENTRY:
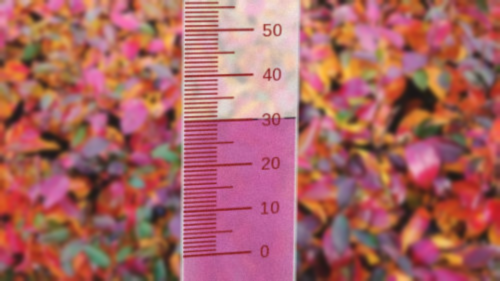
30
